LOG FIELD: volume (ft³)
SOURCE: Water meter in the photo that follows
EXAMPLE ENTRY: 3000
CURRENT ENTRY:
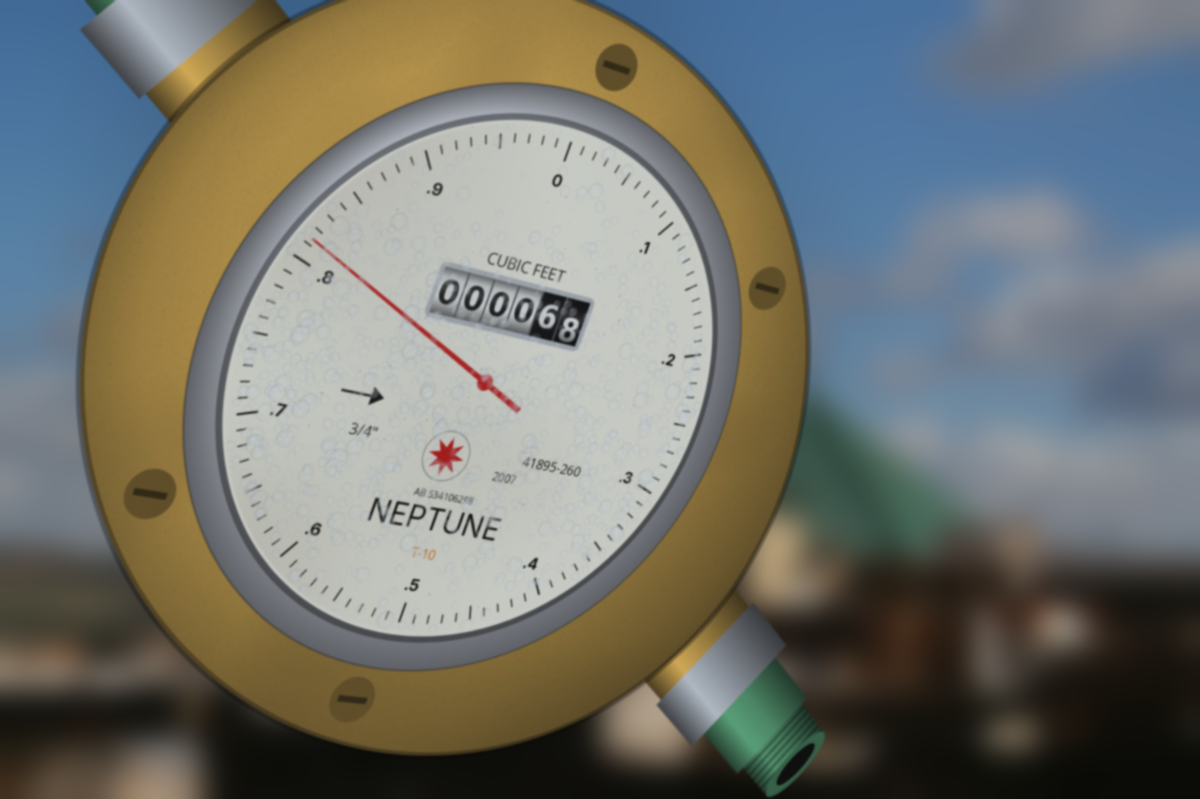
67.81
